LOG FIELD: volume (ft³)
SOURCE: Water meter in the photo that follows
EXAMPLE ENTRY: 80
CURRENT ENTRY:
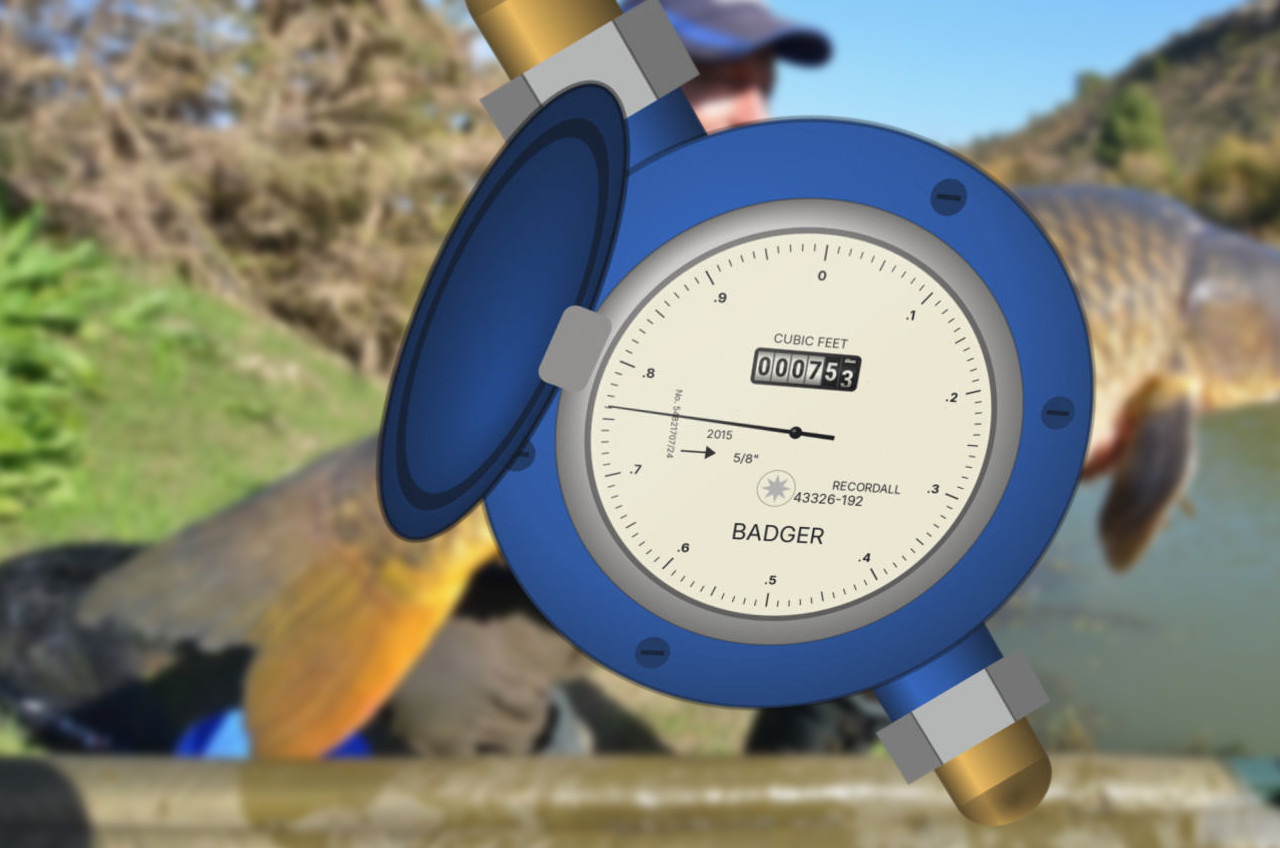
752.76
